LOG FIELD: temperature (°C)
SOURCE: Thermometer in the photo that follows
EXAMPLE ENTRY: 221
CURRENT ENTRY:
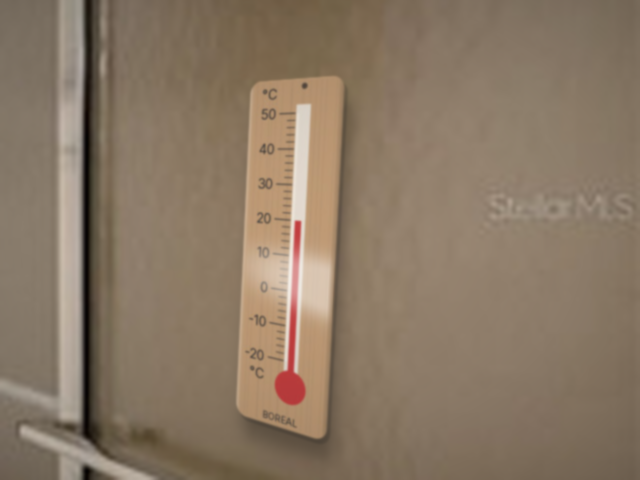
20
